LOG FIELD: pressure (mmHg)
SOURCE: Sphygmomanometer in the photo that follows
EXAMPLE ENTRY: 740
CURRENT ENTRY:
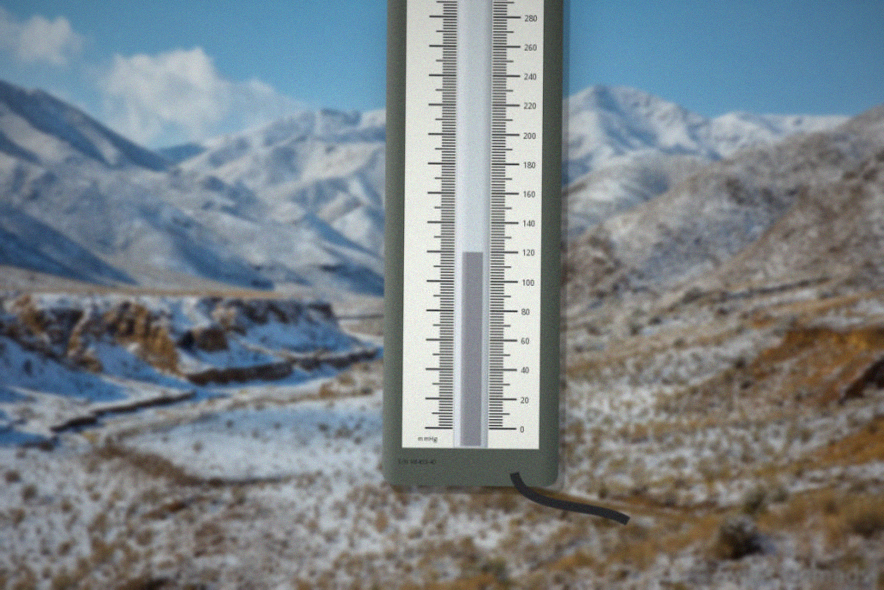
120
